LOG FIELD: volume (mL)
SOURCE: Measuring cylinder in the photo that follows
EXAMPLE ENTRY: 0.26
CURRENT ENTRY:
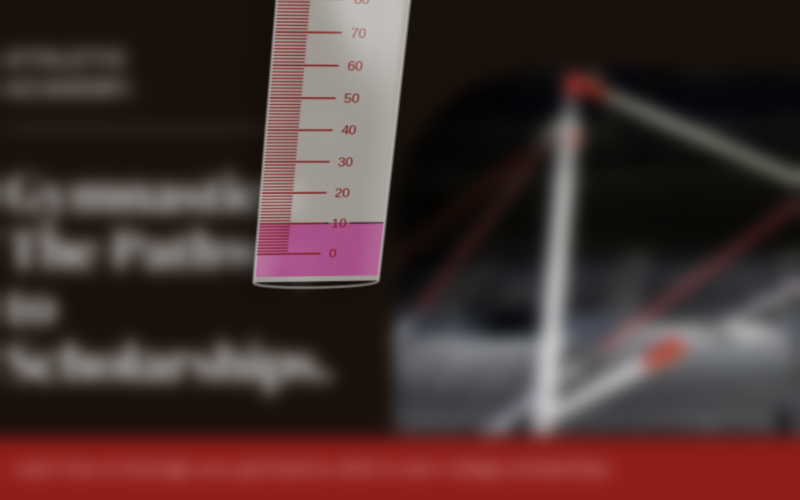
10
